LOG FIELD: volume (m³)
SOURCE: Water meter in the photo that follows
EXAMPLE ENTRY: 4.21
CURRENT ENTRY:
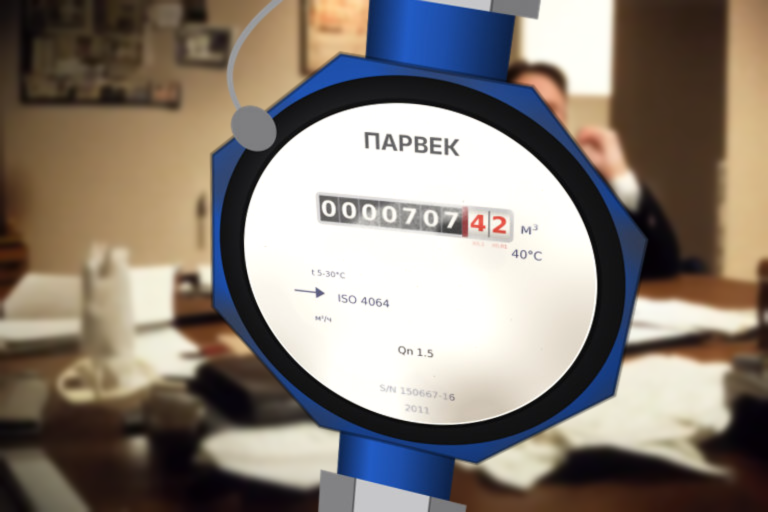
707.42
